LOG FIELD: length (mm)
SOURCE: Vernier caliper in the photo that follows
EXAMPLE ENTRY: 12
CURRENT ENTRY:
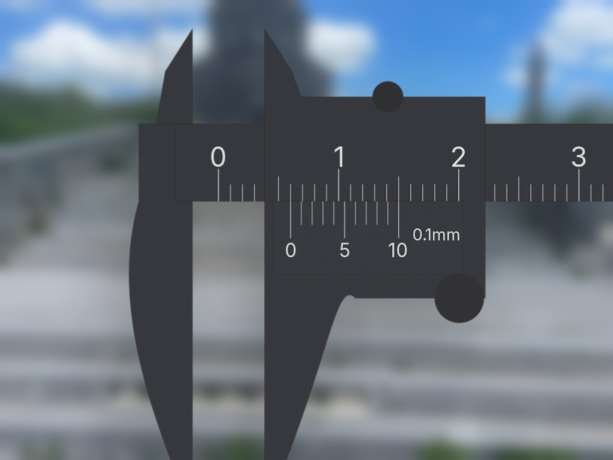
6.0
